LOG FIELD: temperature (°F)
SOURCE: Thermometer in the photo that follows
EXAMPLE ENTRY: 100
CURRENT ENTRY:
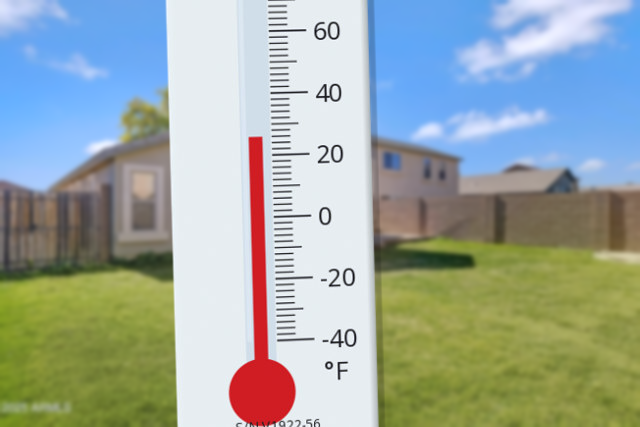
26
